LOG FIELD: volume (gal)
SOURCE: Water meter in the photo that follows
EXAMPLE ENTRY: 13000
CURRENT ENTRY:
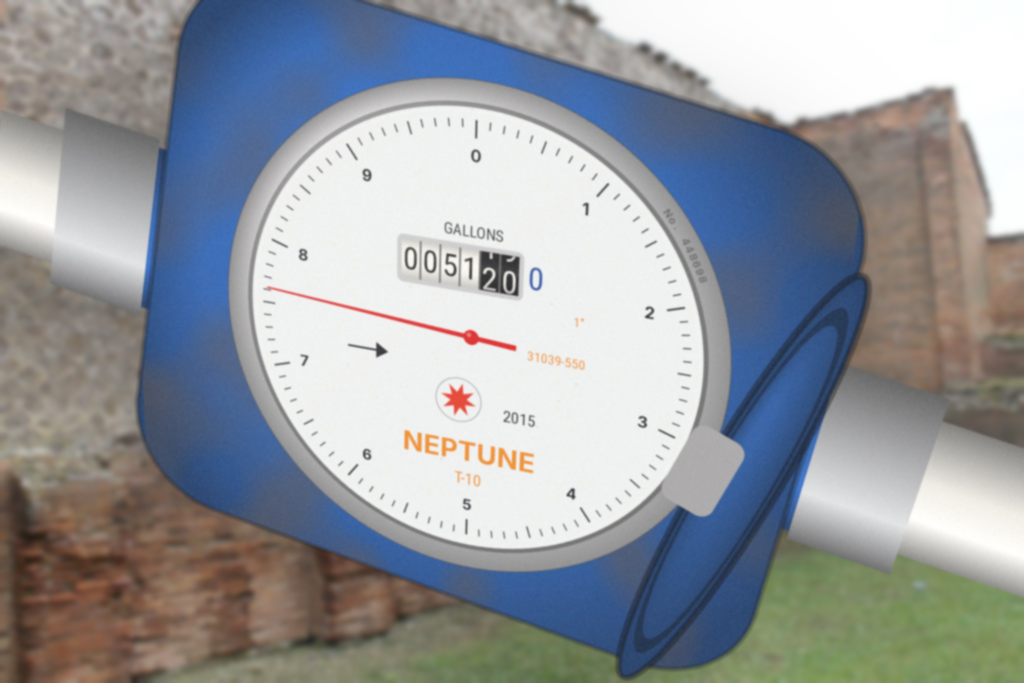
51197.6
